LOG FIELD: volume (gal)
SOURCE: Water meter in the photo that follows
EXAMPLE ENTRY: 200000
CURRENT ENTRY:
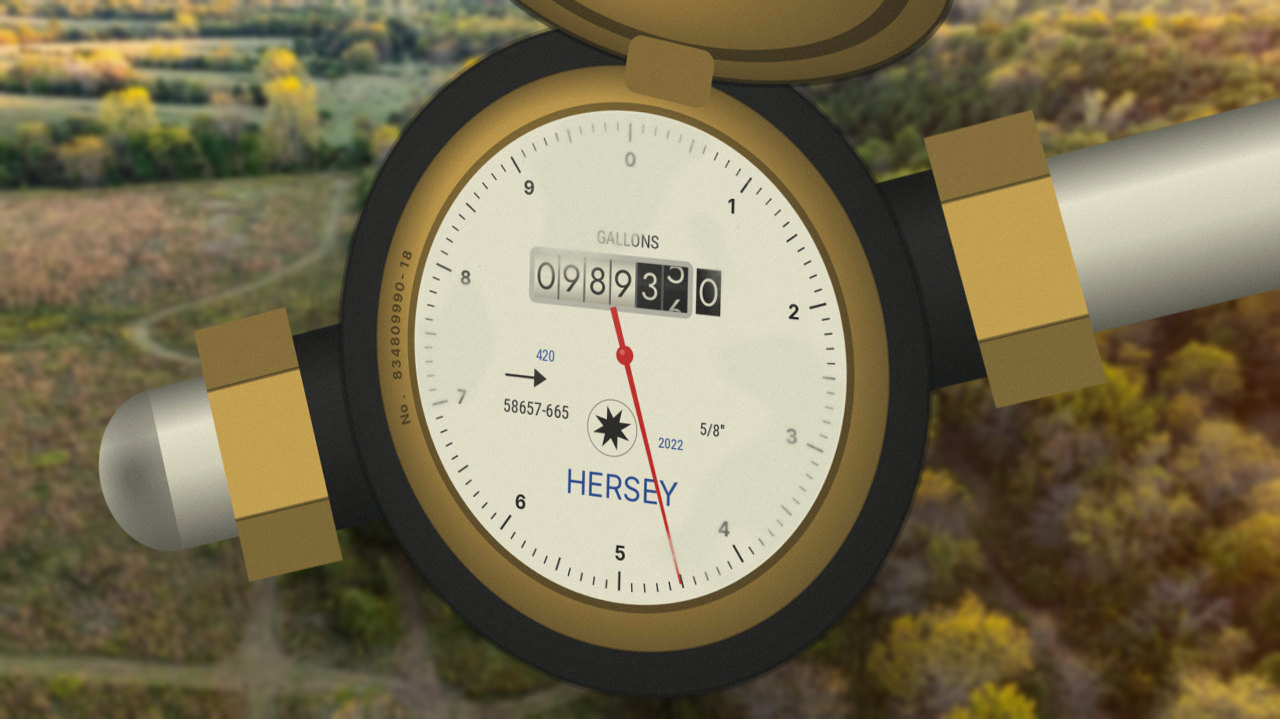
989354.5
